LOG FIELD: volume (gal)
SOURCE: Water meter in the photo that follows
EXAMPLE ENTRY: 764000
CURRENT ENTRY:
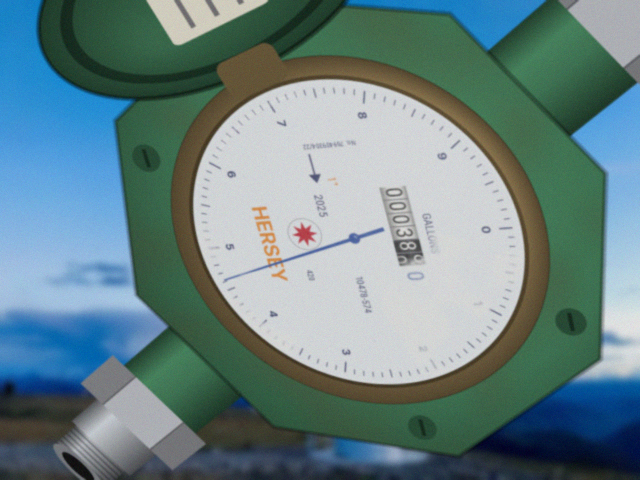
3884.6
